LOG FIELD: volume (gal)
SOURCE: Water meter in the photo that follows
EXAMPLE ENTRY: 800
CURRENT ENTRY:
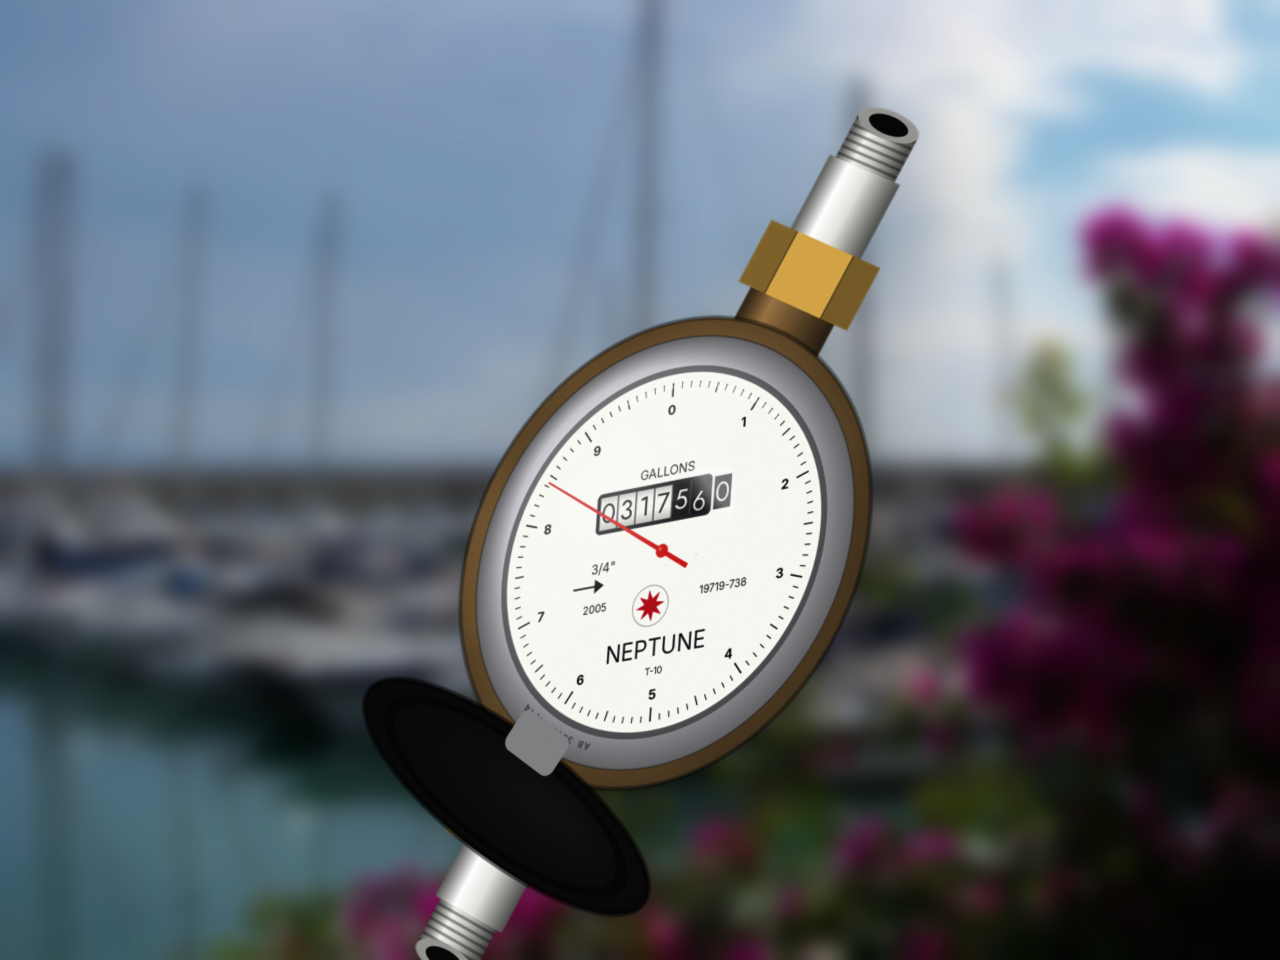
317558.4
